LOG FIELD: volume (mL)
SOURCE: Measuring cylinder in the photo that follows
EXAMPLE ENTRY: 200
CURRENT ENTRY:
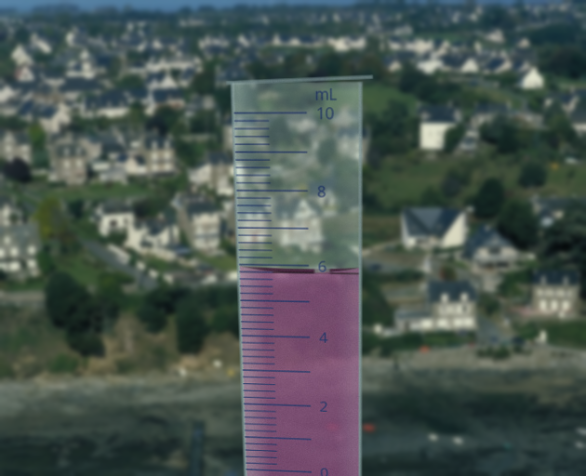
5.8
